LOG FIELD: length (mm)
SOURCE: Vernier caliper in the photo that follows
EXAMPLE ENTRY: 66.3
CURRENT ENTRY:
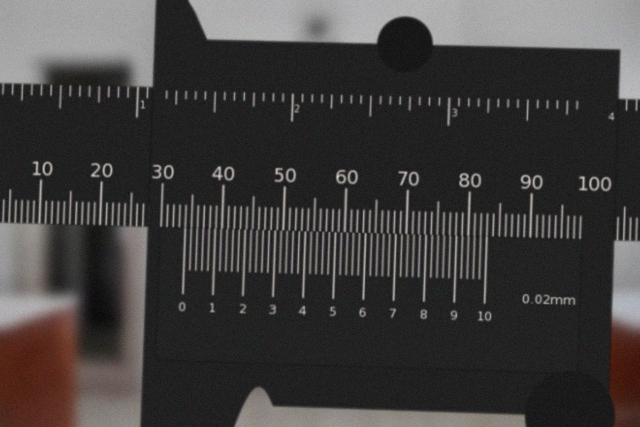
34.0
